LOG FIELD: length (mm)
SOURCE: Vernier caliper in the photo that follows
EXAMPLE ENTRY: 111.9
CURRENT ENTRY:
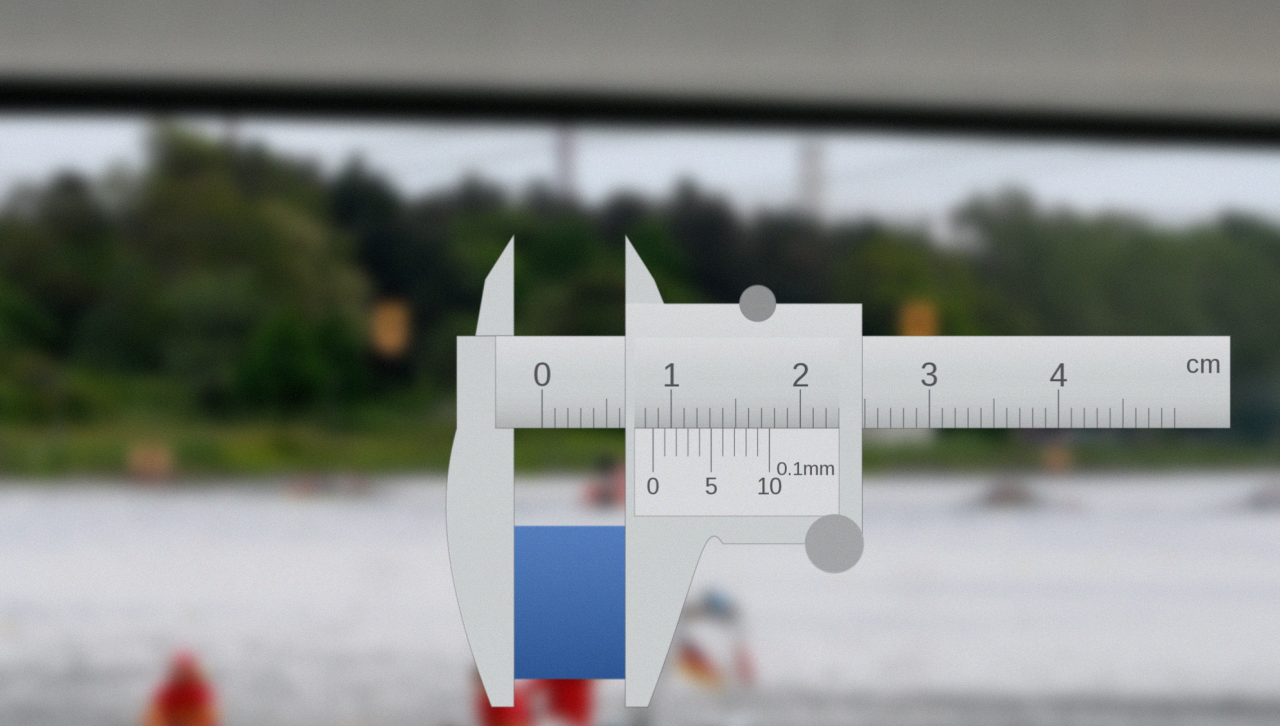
8.6
